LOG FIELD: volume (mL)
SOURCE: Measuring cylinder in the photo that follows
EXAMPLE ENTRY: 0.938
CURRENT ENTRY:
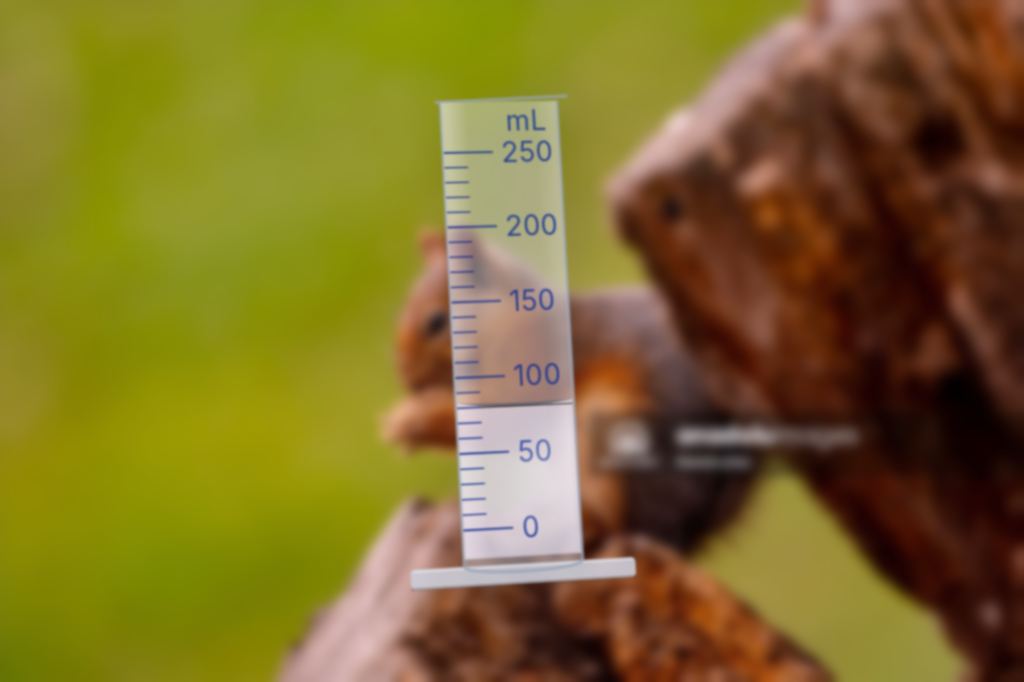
80
